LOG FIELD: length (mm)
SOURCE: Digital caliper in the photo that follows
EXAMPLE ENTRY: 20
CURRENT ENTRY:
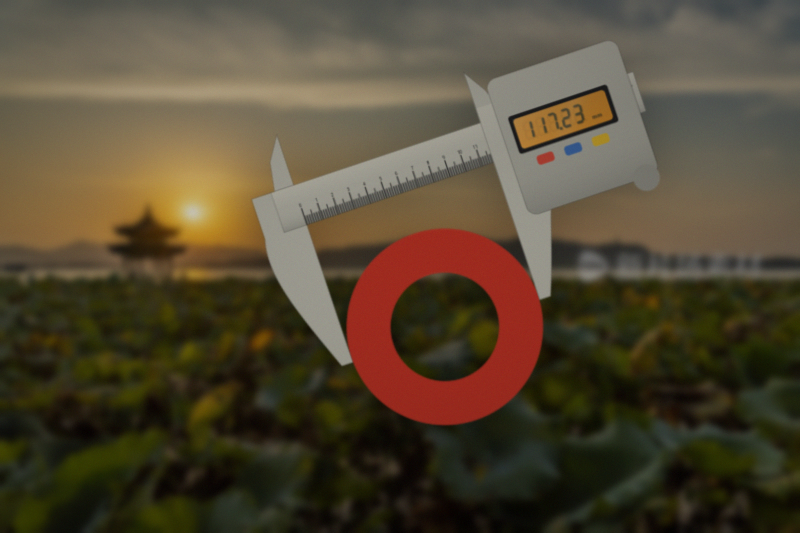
117.23
